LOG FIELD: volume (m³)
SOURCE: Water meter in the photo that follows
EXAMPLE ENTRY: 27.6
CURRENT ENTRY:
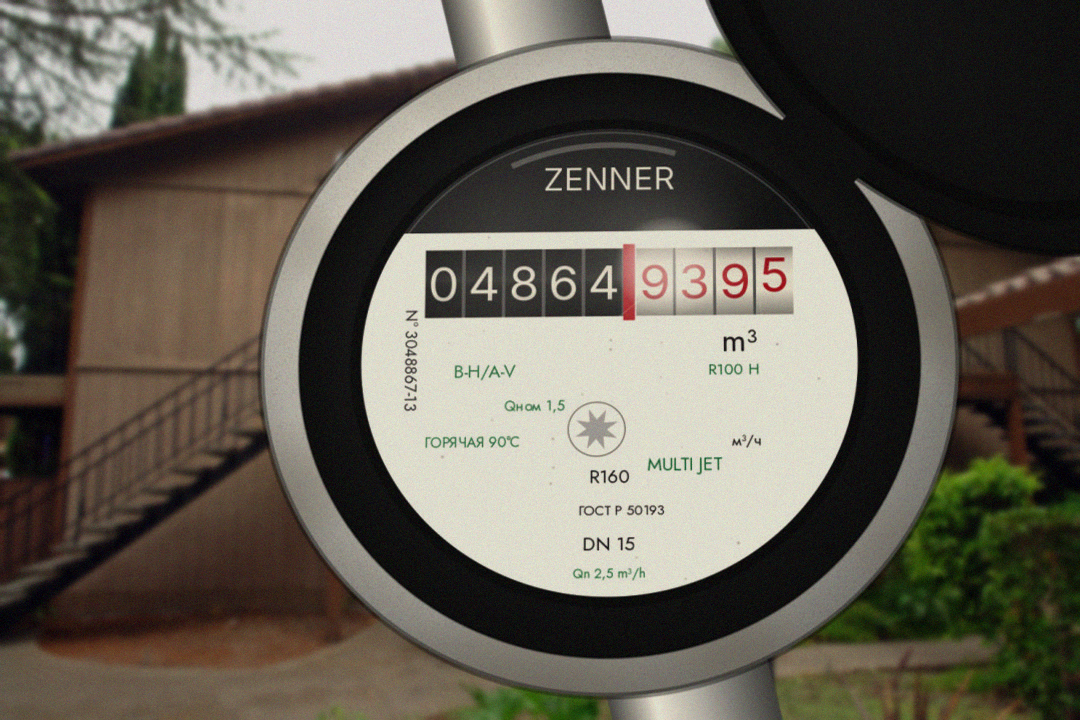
4864.9395
